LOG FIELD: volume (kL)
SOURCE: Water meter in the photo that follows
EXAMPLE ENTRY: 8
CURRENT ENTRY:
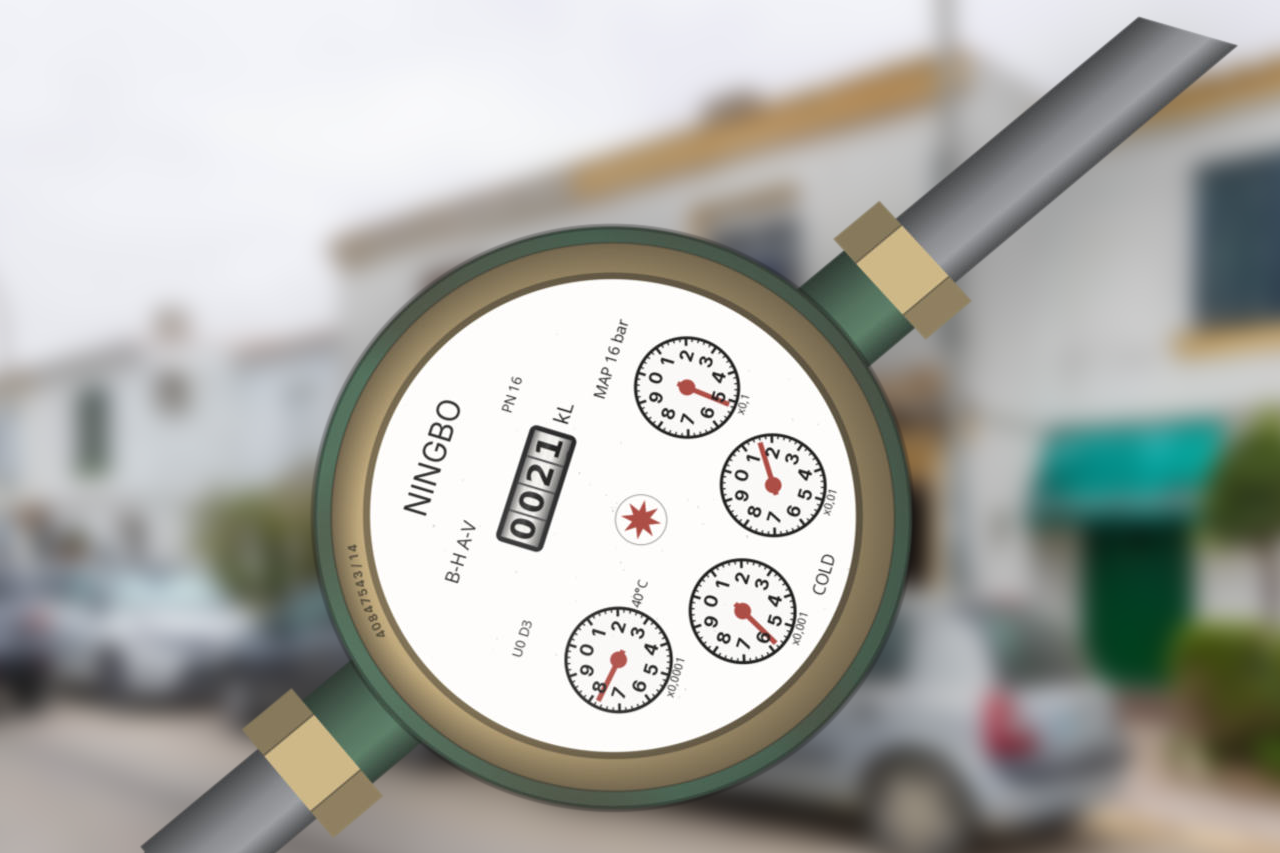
21.5157
